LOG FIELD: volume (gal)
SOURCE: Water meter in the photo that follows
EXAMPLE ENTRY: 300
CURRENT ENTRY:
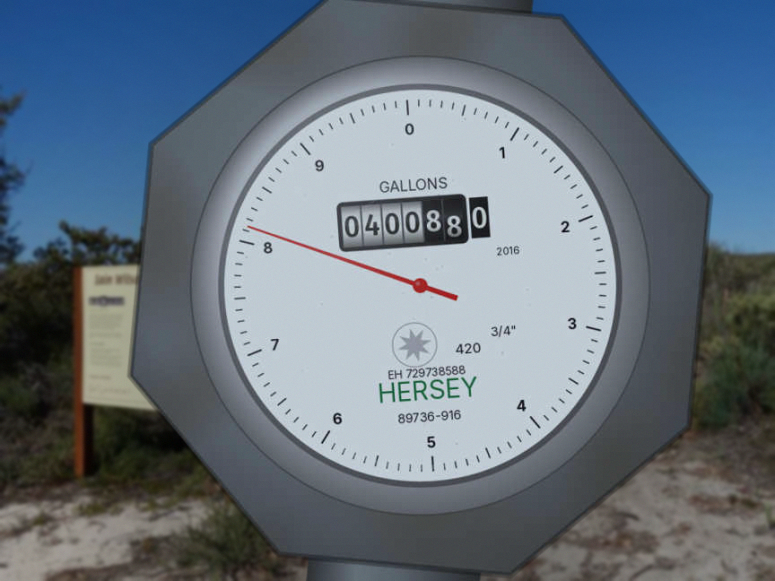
400878.1
